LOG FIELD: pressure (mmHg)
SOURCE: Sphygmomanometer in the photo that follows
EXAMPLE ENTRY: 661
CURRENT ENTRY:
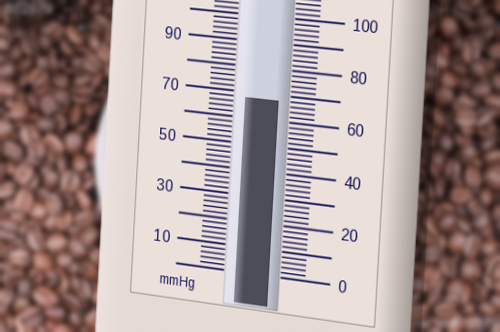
68
